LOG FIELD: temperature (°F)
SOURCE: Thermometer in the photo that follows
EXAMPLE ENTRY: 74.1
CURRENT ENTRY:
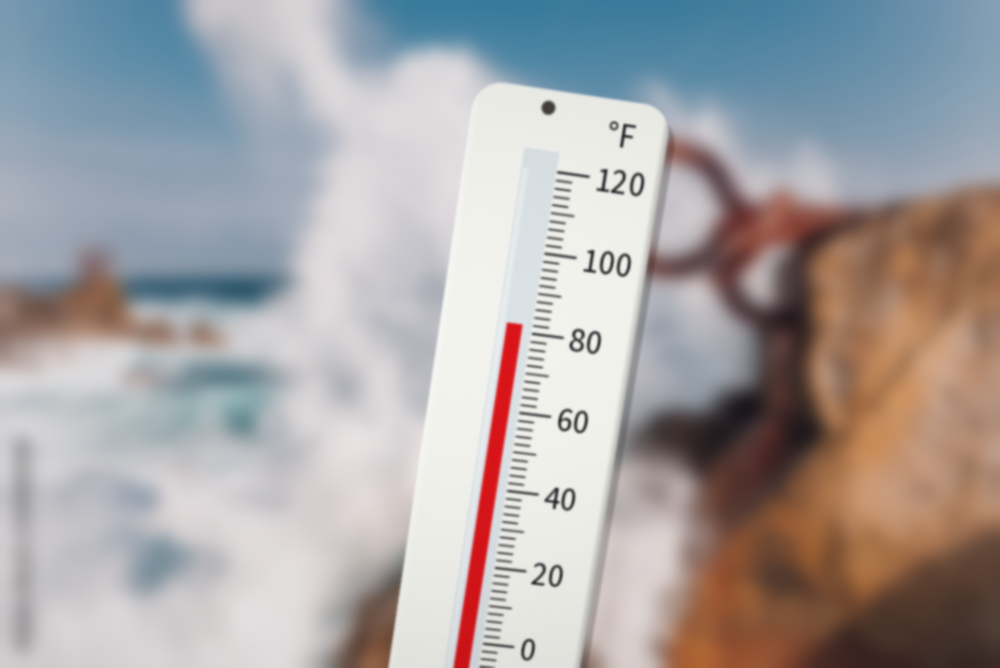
82
